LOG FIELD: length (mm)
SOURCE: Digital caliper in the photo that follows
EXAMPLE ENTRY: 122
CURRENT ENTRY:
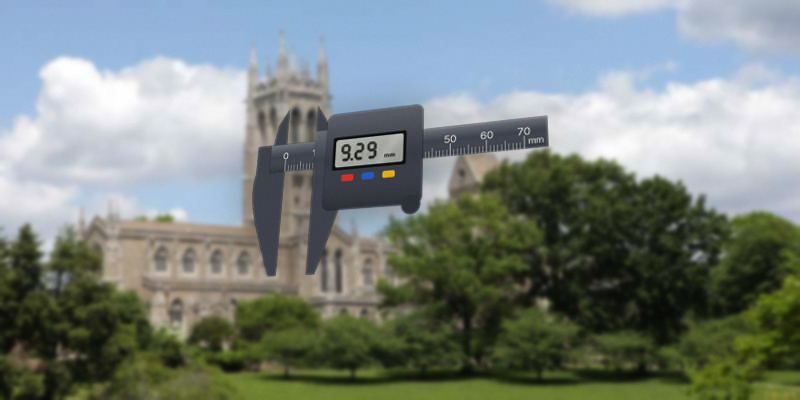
9.29
